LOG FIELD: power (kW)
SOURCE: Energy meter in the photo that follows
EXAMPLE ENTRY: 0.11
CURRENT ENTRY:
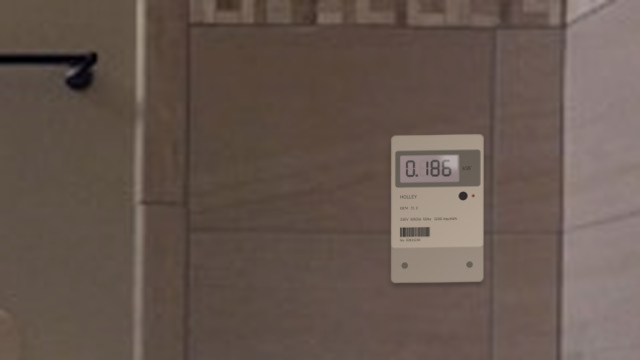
0.186
